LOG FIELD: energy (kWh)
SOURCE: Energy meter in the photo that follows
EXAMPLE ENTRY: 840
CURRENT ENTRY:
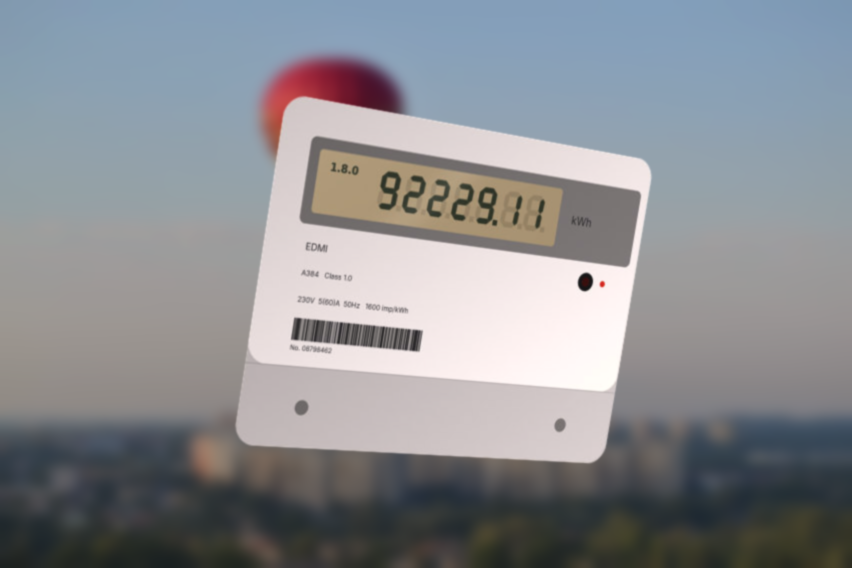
92229.11
